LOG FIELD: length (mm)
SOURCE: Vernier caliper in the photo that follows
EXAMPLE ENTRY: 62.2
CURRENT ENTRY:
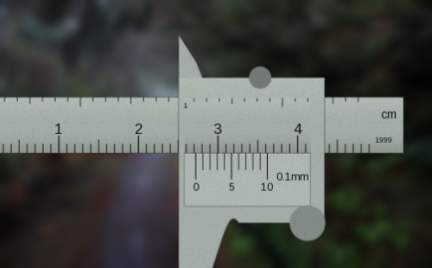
27.2
